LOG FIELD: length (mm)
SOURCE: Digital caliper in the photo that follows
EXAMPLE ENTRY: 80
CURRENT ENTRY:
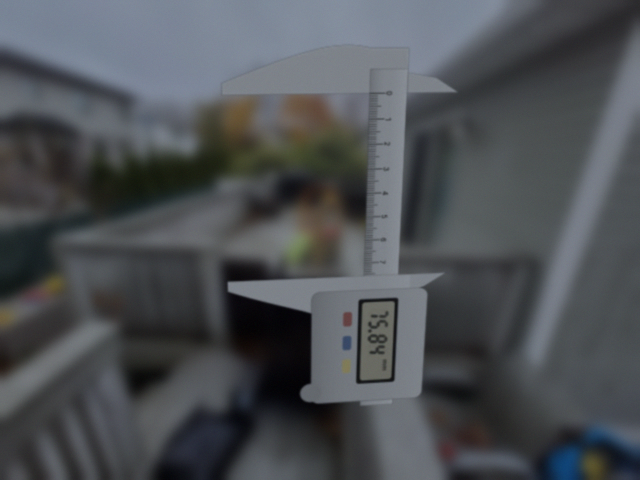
75.84
